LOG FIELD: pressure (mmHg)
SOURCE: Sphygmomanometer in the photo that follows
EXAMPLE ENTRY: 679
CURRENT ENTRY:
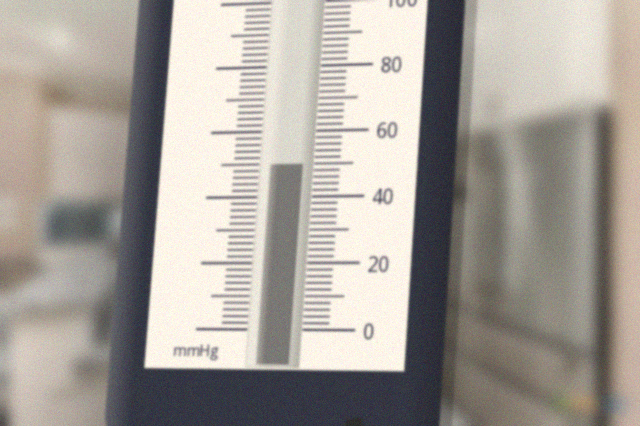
50
